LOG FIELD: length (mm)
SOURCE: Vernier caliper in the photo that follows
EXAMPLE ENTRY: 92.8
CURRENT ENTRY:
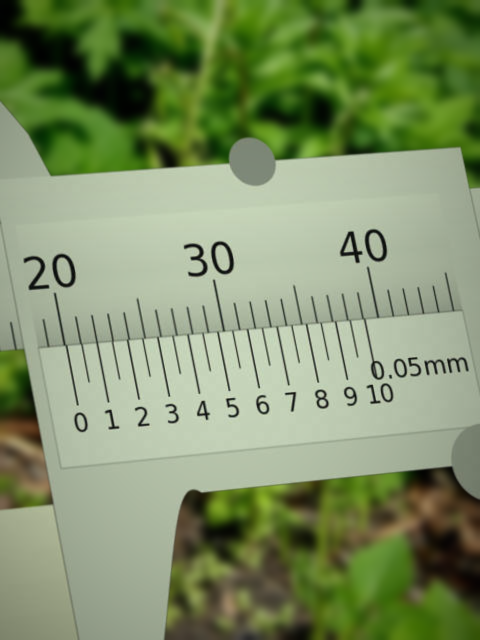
20.1
